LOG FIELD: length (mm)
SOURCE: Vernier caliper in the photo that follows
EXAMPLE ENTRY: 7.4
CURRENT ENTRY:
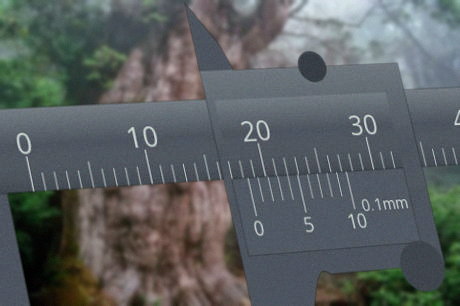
18.4
